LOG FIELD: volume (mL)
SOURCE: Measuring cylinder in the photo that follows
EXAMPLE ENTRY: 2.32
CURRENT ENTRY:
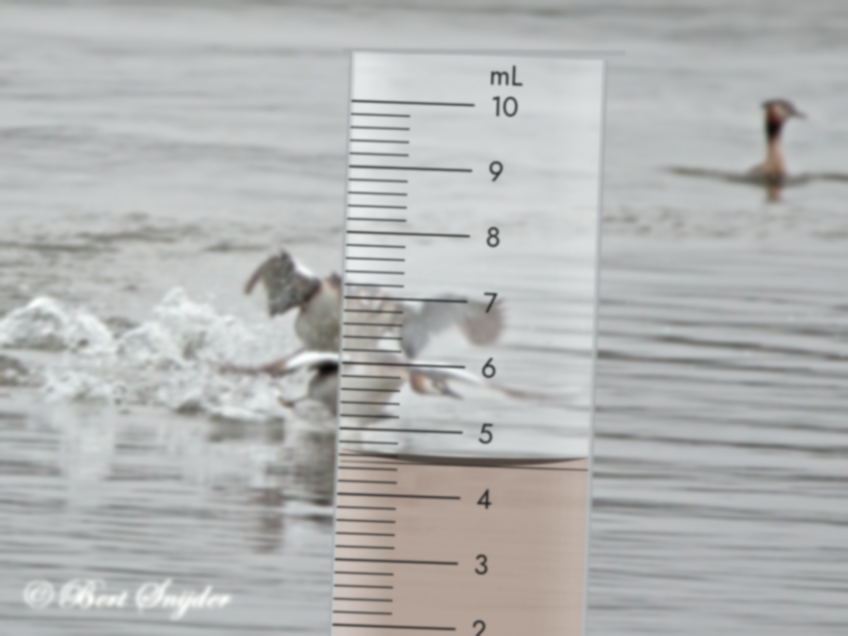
4.5
